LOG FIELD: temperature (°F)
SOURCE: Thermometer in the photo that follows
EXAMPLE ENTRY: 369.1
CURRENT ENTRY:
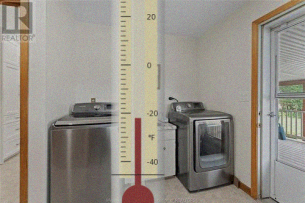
-22
